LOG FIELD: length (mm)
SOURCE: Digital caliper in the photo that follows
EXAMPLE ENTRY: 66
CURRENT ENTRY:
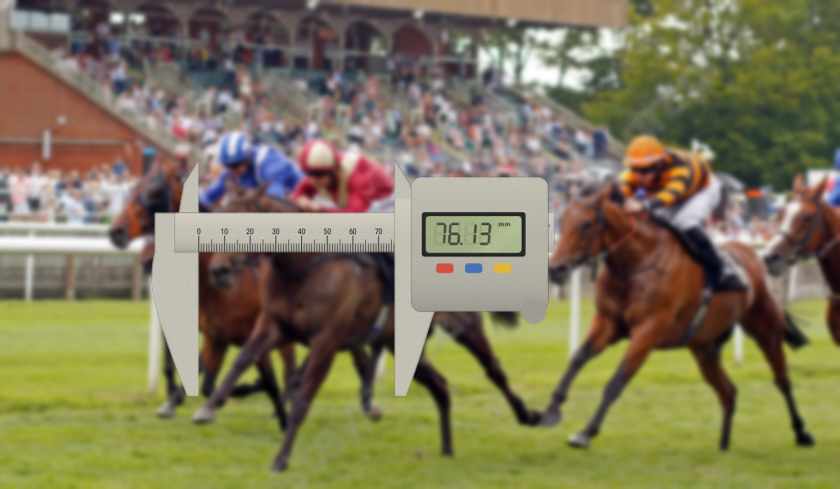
76.13
